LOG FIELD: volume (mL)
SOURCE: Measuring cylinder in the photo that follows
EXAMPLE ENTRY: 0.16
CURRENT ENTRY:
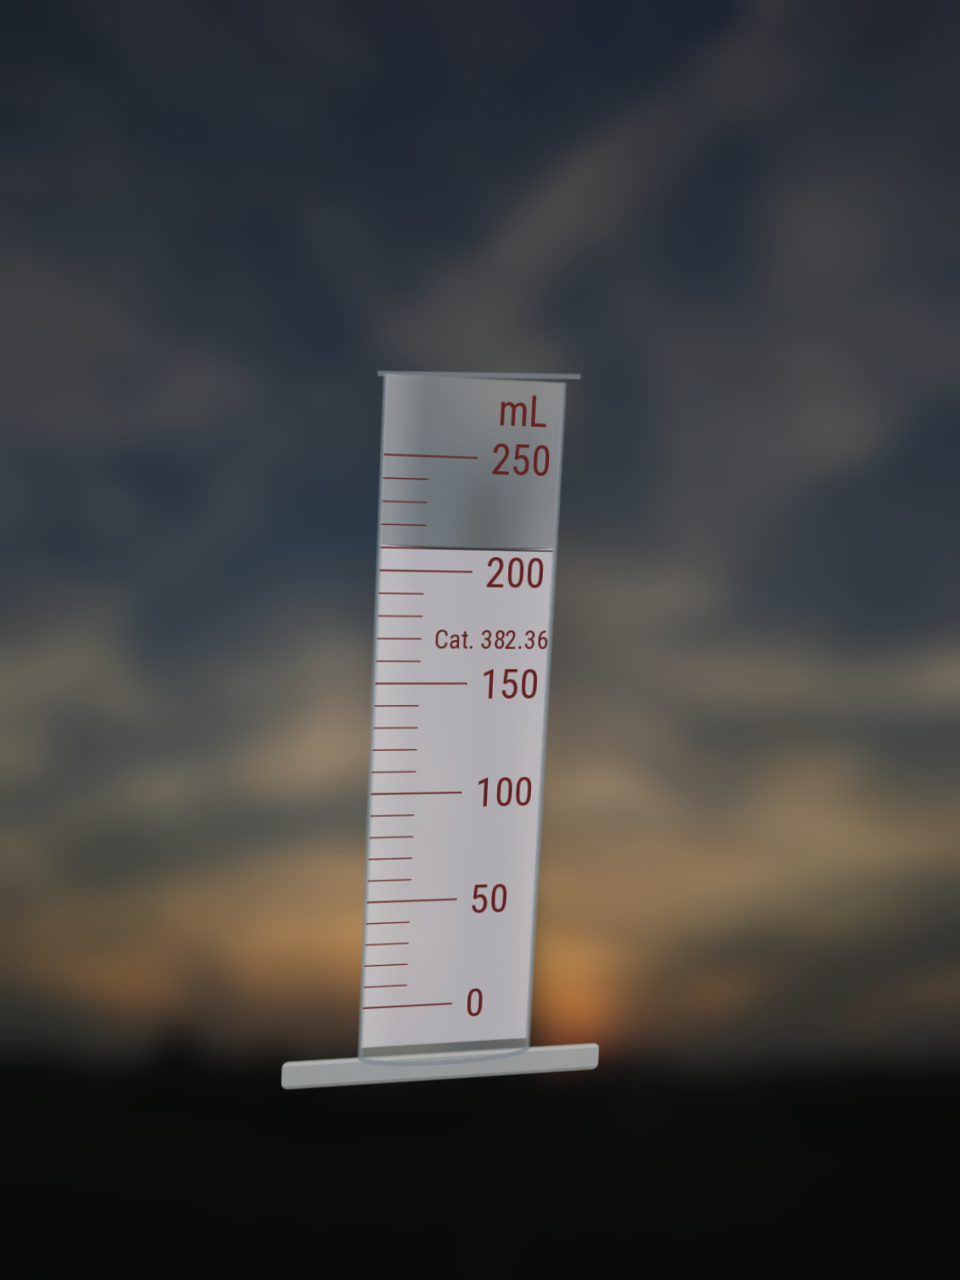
210
